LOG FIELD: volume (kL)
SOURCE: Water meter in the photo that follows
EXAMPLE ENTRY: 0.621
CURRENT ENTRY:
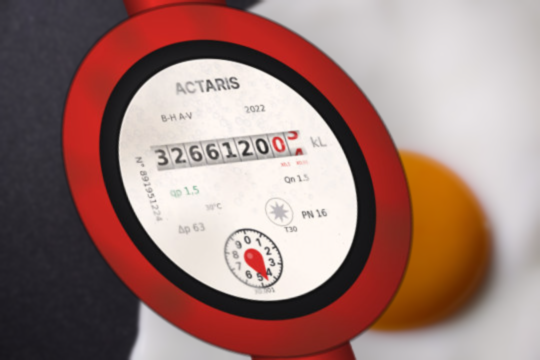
3266120.034
